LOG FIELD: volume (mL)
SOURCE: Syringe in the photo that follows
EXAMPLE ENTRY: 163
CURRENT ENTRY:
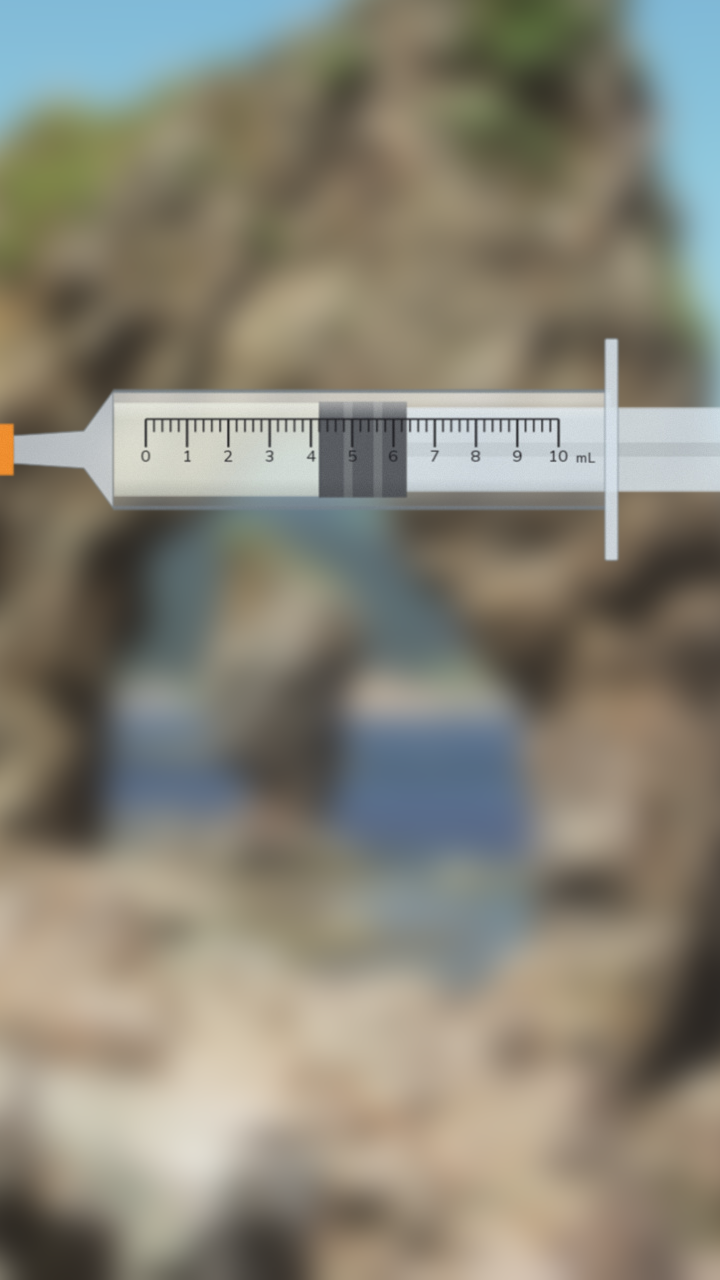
4.2
